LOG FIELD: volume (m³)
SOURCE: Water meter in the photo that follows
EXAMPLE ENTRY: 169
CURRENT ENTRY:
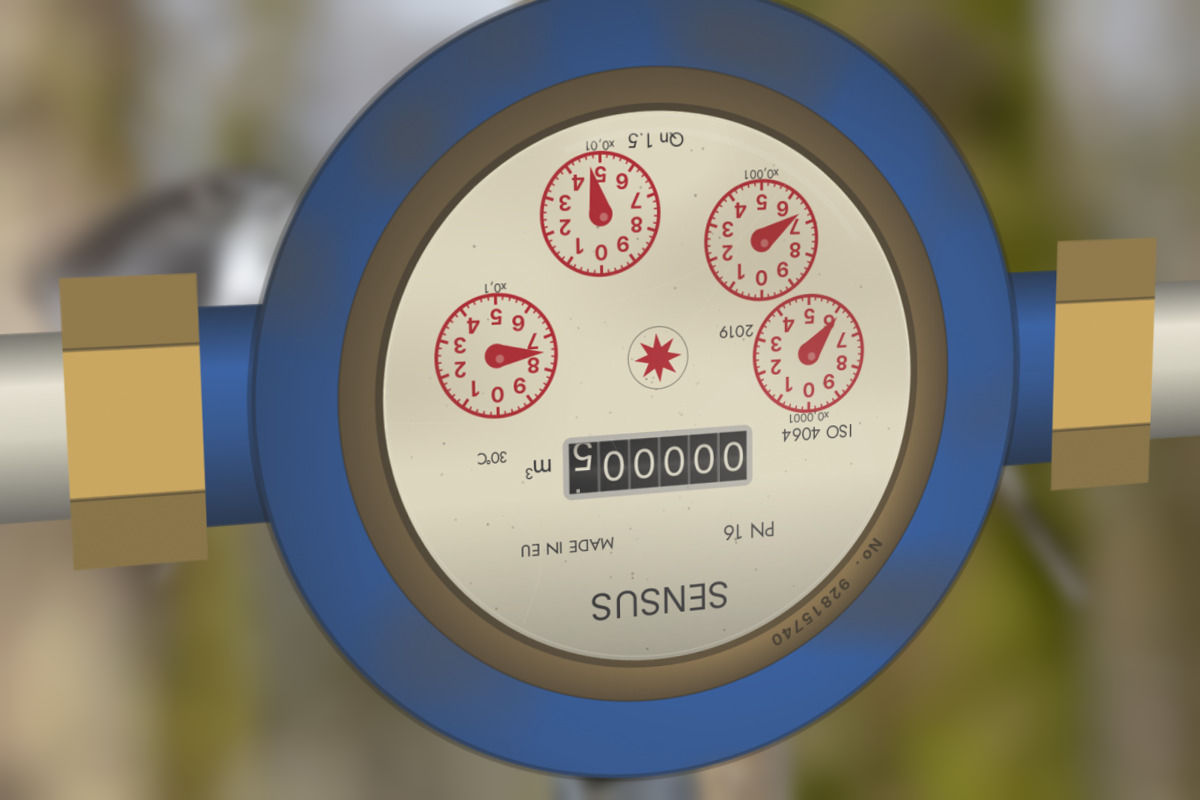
4.7466
